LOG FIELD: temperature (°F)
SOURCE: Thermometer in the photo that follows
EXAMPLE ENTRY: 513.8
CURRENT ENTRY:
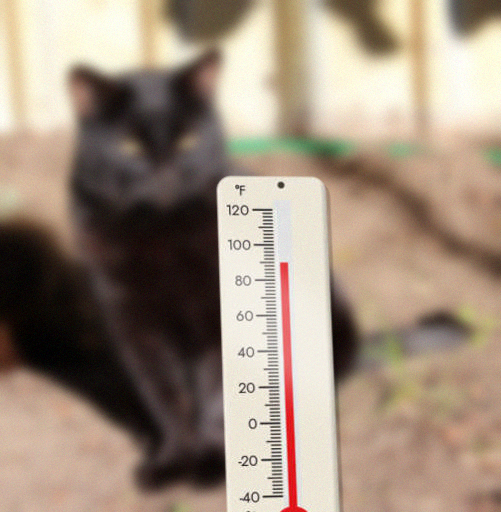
90
